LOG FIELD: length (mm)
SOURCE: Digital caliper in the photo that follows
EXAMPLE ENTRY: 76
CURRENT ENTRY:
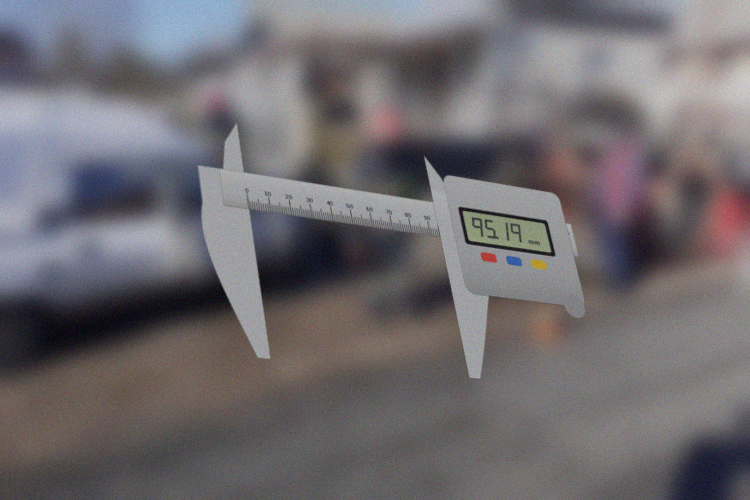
95.19
